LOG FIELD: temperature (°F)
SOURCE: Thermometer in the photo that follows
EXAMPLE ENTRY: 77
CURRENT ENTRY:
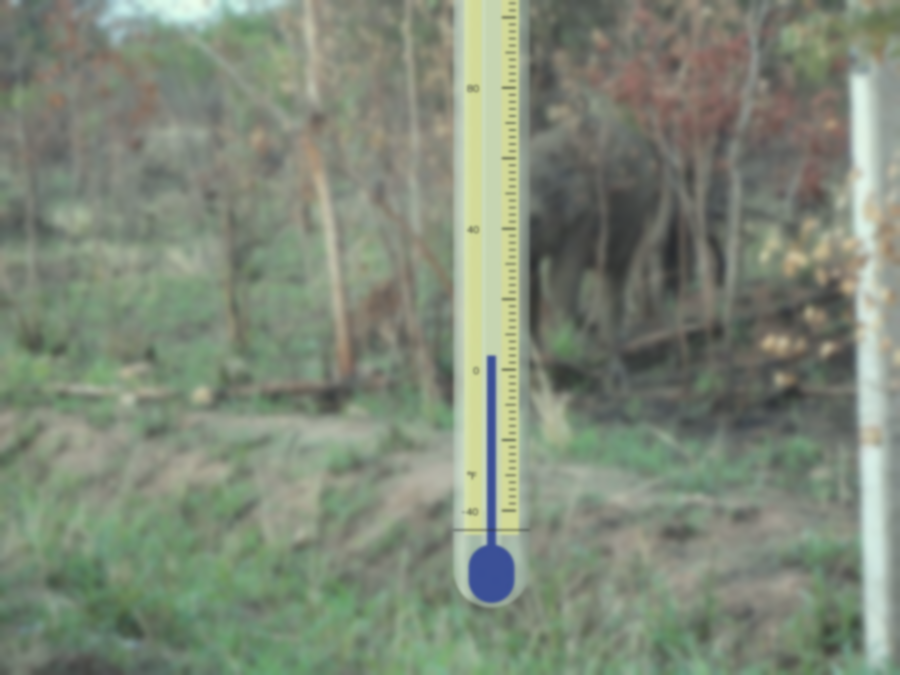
4
